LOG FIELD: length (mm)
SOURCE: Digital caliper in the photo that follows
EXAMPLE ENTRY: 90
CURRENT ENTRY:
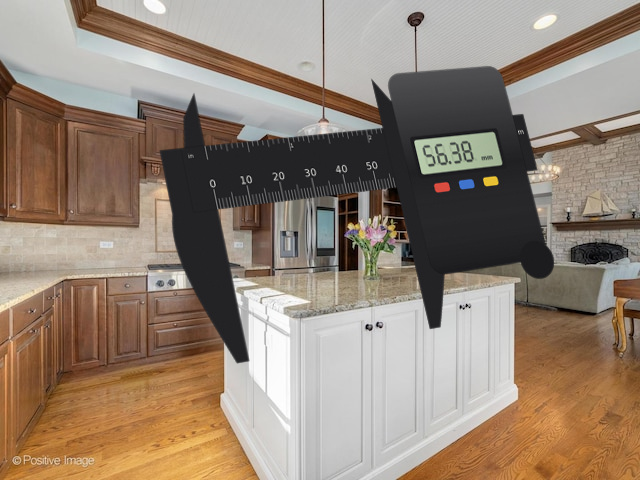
56.38
